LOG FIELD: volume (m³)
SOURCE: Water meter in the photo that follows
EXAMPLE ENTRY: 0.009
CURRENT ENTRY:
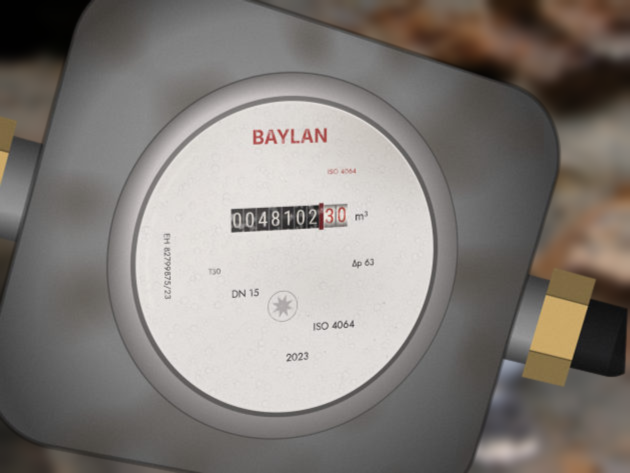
48102.30
